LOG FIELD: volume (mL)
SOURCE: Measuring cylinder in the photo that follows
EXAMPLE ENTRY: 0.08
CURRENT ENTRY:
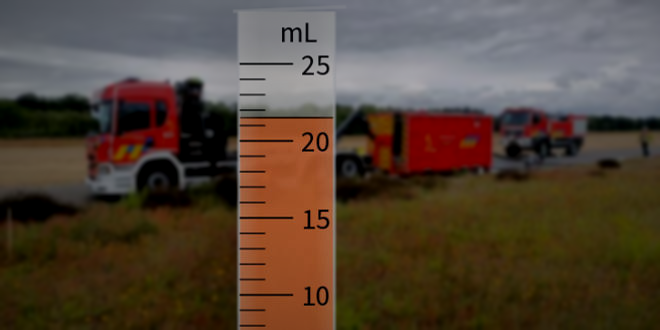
21.5
